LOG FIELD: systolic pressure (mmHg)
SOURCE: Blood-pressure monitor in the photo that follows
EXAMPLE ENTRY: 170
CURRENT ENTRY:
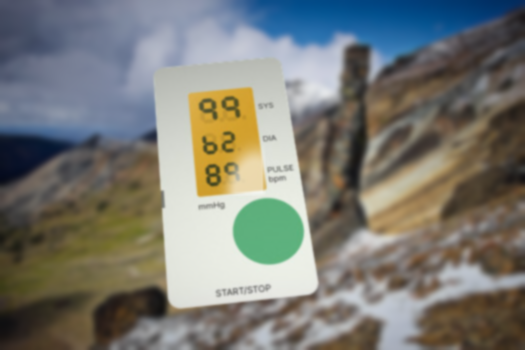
99
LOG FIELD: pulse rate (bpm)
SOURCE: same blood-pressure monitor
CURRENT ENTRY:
89
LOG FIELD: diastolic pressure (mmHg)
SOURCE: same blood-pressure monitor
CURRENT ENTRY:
62
